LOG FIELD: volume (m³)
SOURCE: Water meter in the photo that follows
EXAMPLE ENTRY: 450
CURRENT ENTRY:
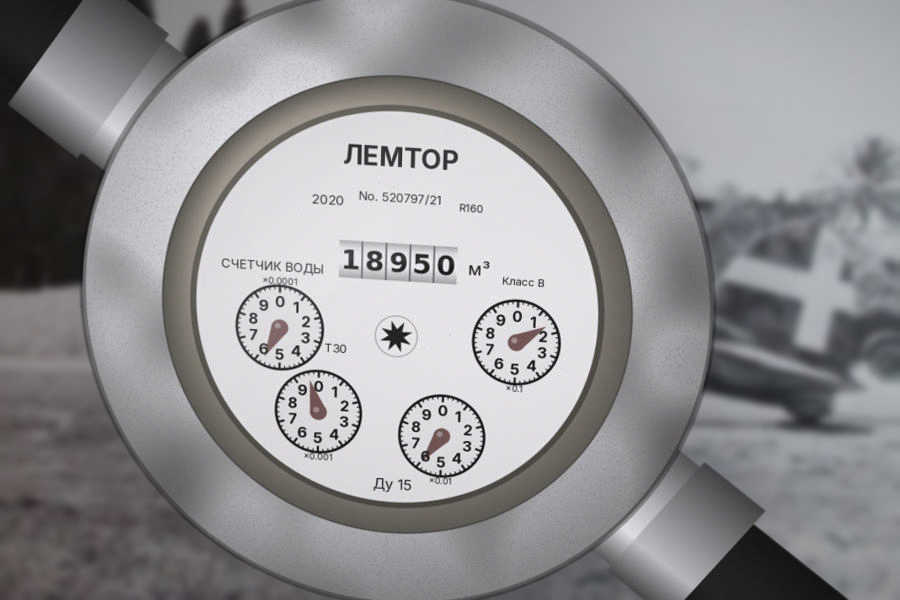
18950.1595
